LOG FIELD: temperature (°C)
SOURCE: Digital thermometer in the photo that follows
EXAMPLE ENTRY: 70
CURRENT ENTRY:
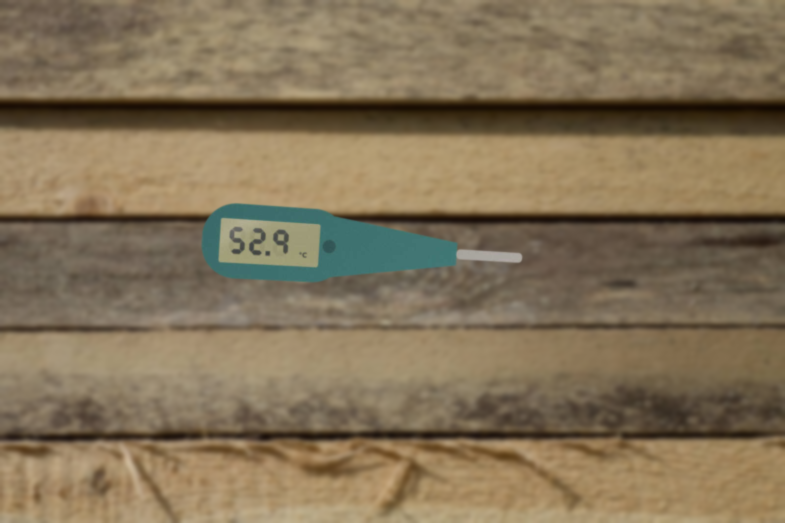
52.9
